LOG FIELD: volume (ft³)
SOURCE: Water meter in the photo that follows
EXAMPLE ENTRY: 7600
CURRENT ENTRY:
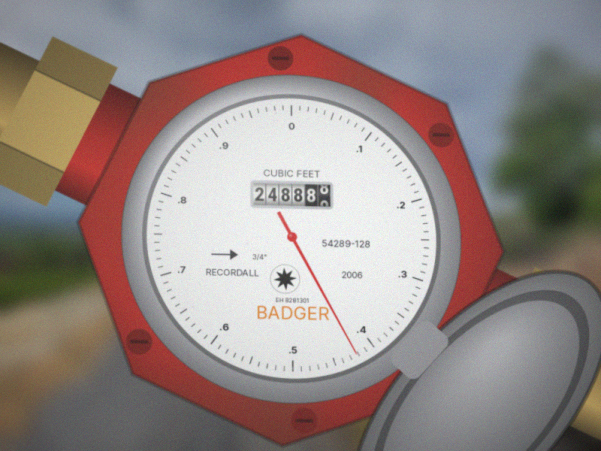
248888.42
